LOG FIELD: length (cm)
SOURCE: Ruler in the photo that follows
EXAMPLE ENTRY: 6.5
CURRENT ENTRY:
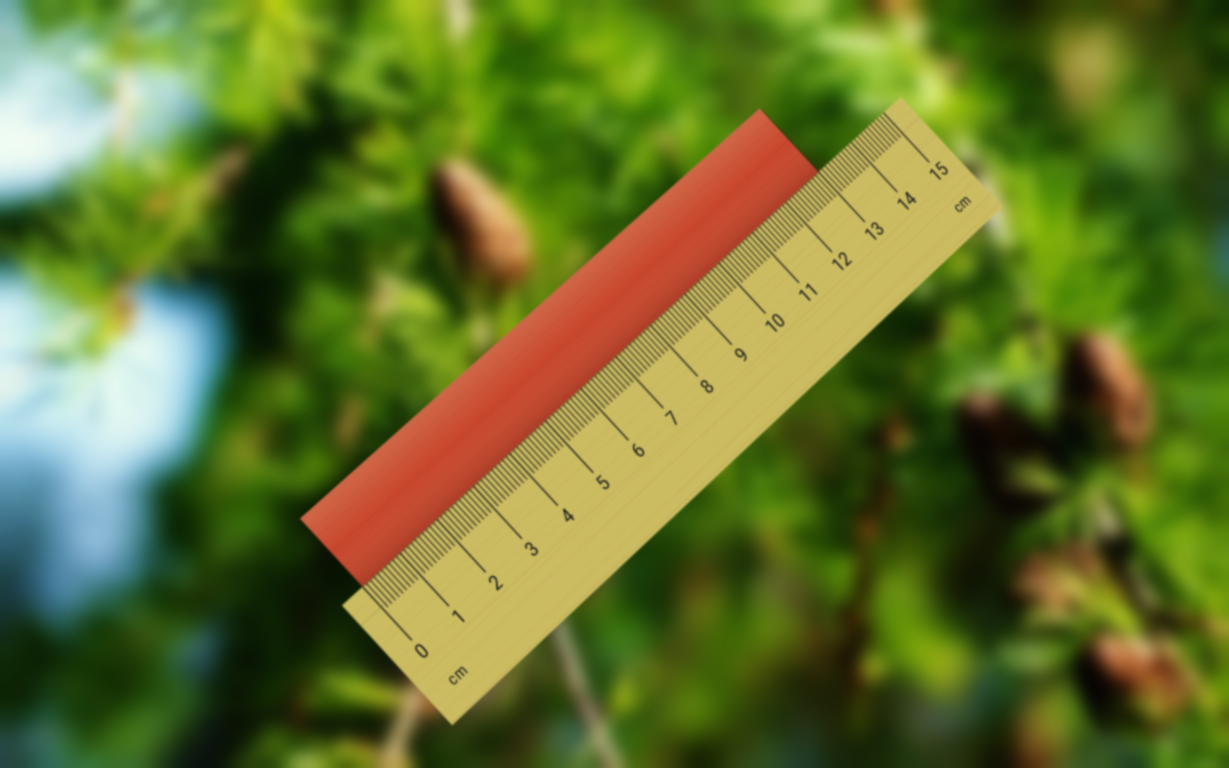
13
